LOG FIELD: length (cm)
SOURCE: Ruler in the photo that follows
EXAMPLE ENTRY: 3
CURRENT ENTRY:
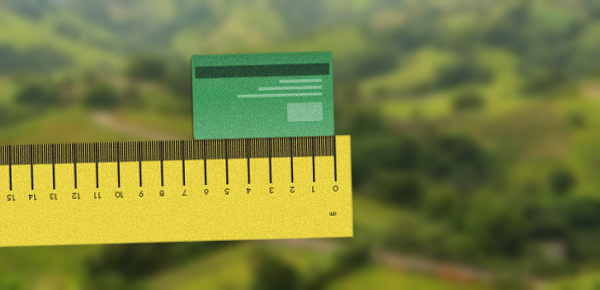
6.5
